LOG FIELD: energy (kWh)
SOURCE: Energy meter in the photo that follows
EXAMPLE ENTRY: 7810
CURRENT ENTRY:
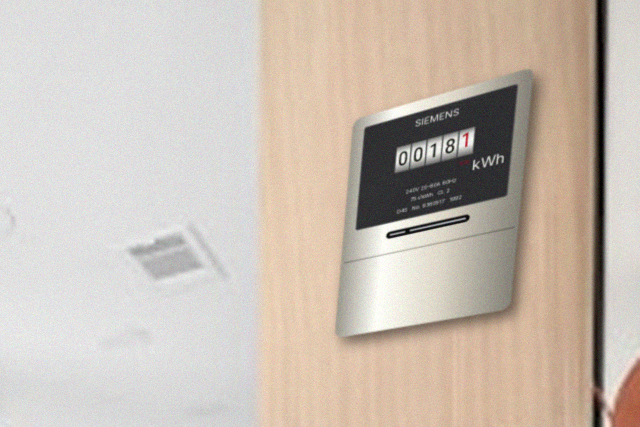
18.1
